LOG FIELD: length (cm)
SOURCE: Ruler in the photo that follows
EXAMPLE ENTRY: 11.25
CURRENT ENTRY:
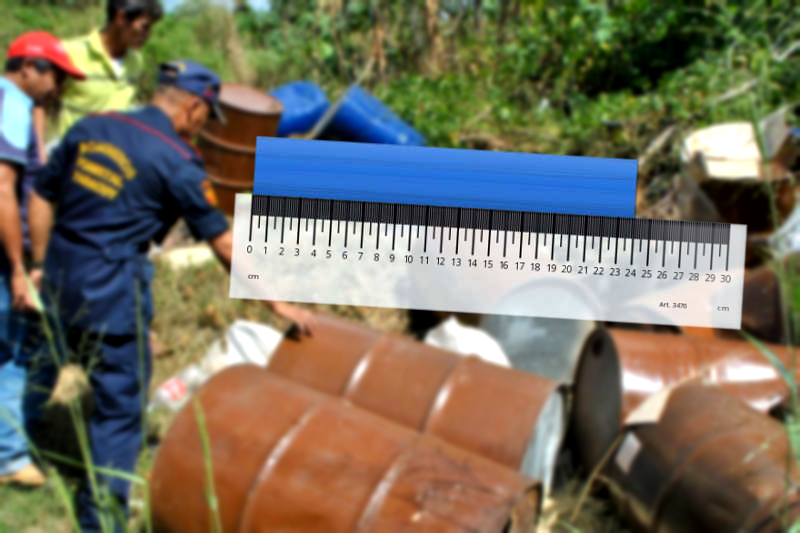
24
